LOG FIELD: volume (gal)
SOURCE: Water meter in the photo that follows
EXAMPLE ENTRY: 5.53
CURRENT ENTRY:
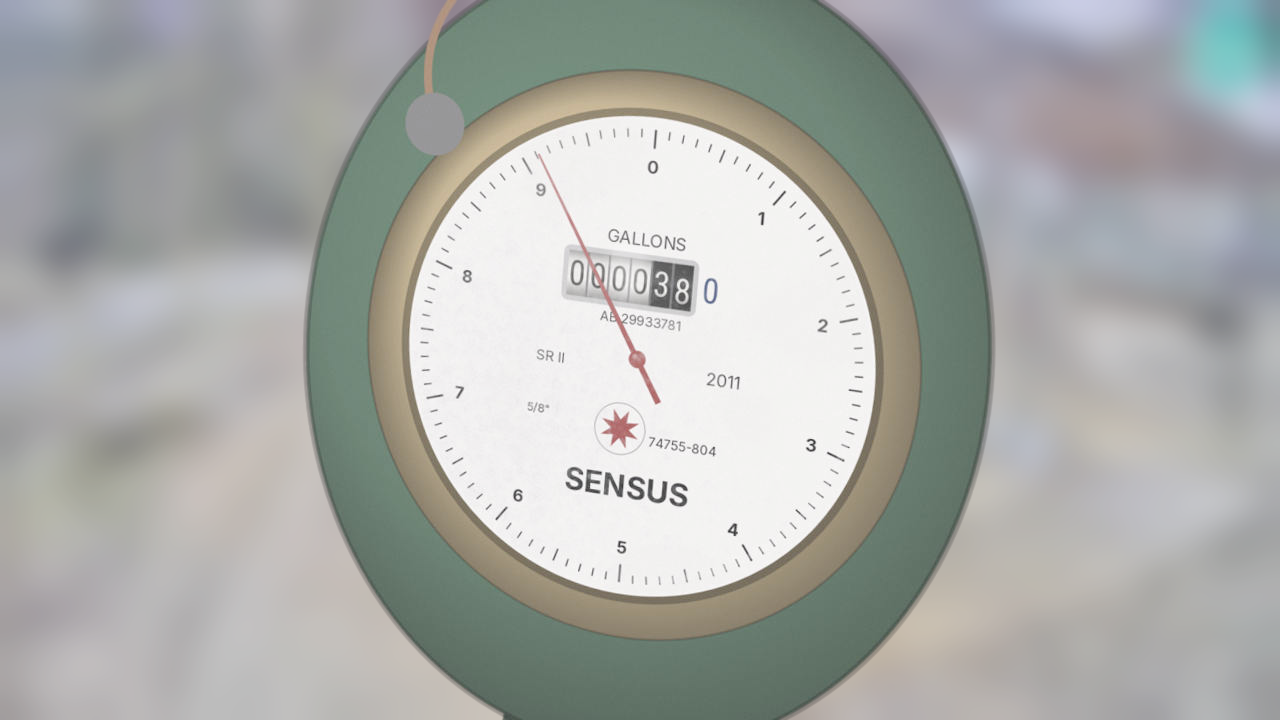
379.1
